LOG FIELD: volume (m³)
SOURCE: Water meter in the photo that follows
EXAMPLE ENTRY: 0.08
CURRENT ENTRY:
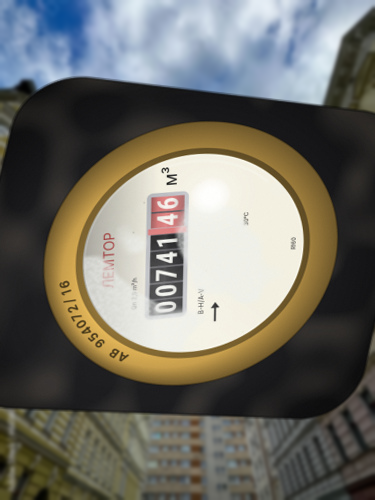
741.46
